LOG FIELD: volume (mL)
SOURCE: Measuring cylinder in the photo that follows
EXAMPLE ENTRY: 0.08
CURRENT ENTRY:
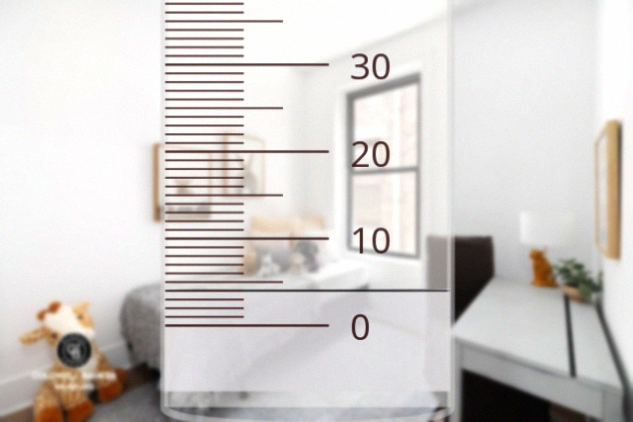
4
